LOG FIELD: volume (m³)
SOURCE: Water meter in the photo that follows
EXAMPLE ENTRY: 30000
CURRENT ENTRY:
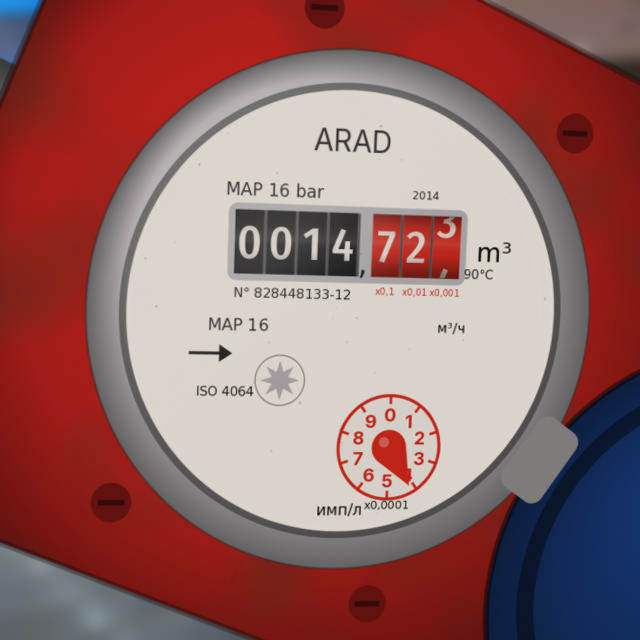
14.7234
